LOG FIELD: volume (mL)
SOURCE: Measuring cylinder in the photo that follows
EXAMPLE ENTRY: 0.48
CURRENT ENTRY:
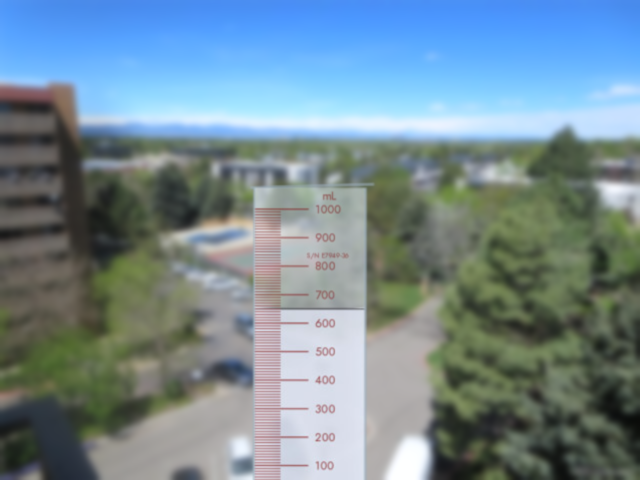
650
